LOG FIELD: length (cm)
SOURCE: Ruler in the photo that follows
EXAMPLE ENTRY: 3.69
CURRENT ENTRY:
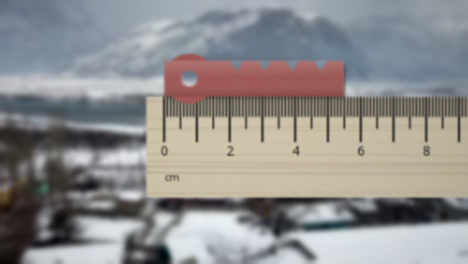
5.5
